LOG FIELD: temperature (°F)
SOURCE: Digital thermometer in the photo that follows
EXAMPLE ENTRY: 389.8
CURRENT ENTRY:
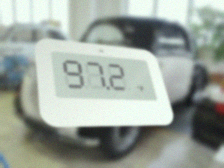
97.2
